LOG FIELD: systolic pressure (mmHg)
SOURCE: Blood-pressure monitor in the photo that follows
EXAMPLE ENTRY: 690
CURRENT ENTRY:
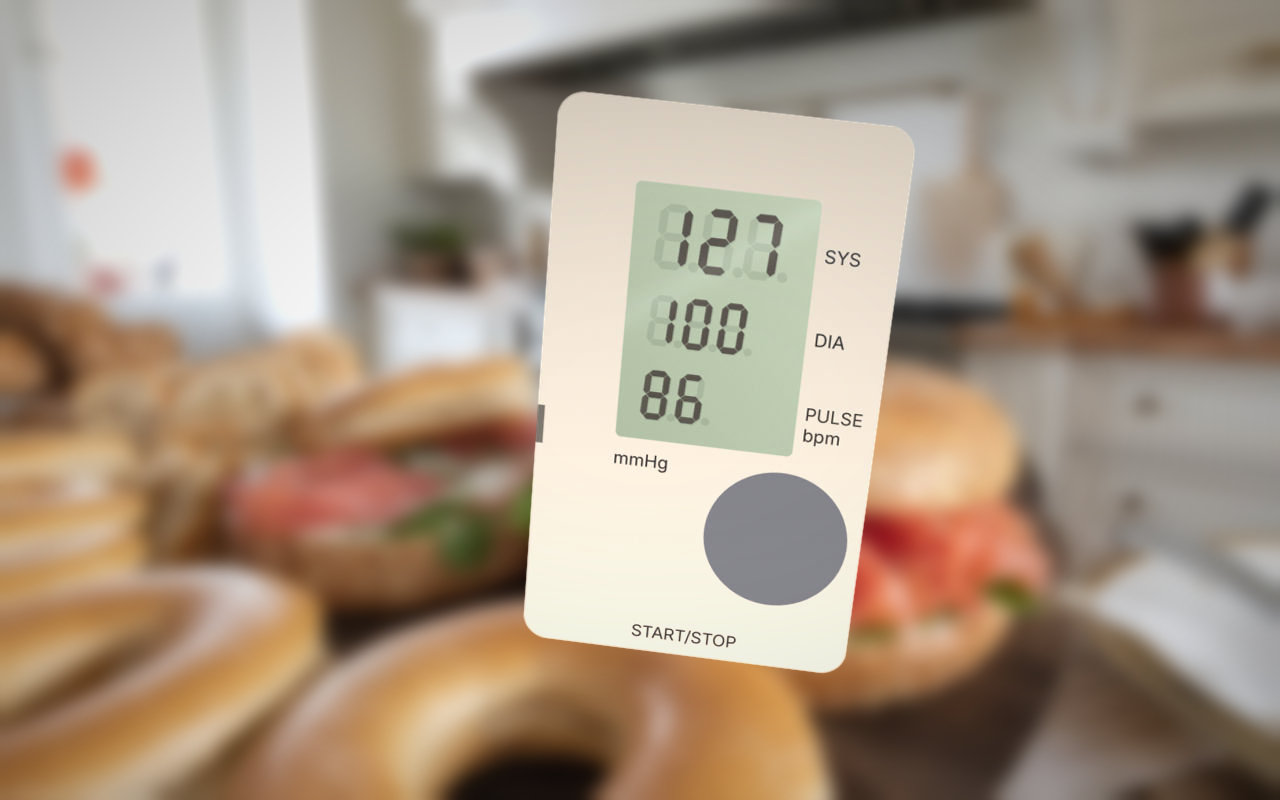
127
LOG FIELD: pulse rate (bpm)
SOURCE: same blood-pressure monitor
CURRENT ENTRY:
86
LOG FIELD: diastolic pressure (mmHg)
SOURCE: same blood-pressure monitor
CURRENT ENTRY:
100
